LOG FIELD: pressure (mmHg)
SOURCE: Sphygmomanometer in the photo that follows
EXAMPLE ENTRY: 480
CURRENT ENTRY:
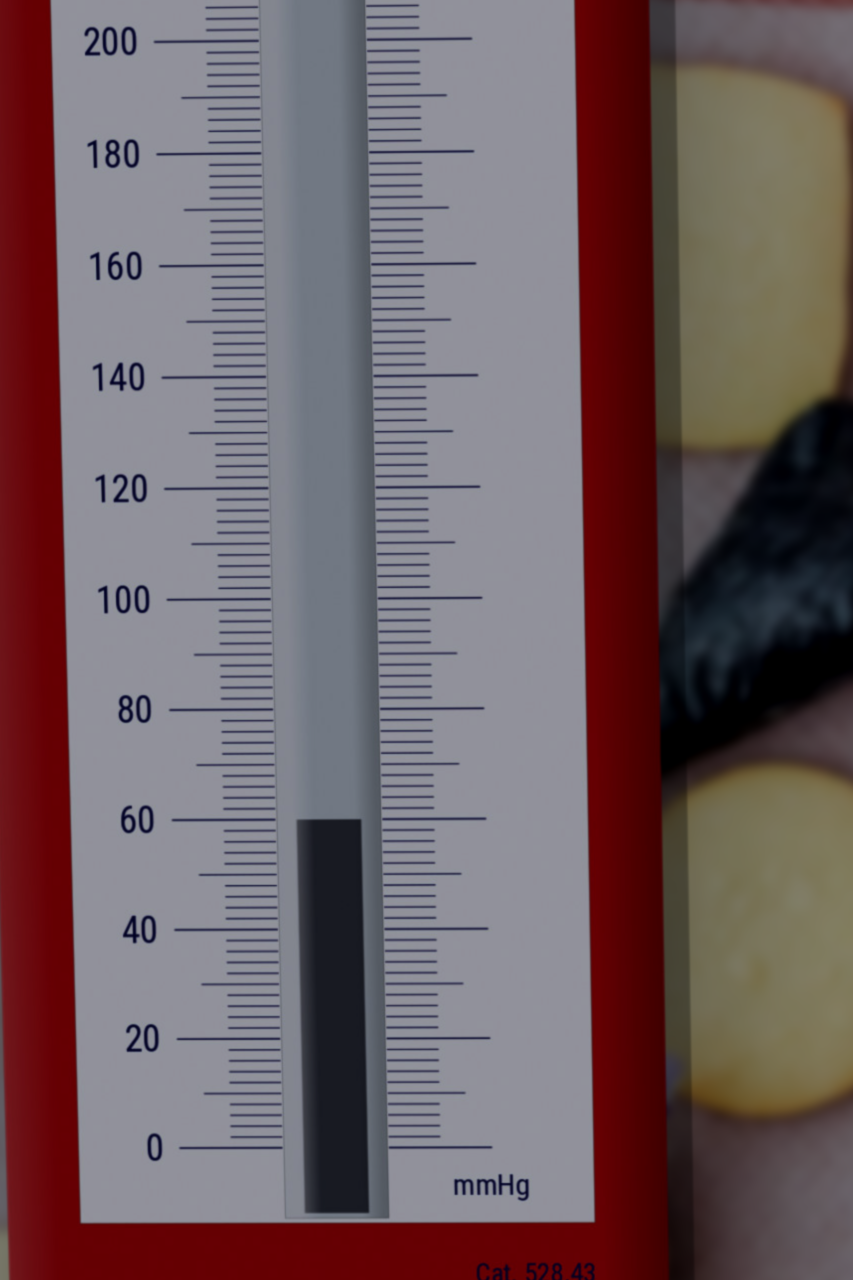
60
